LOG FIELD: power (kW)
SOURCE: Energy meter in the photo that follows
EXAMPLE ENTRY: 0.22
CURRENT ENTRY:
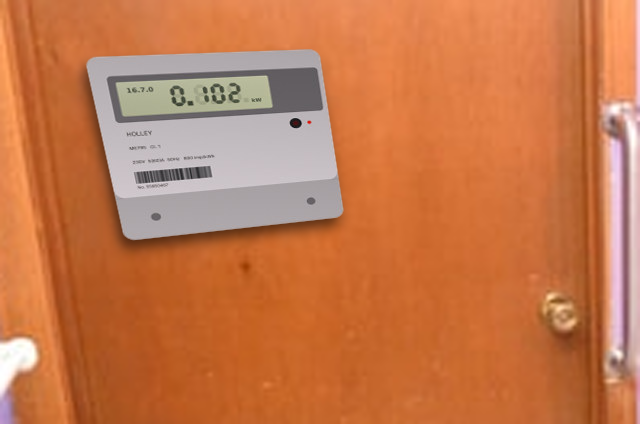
0.102
